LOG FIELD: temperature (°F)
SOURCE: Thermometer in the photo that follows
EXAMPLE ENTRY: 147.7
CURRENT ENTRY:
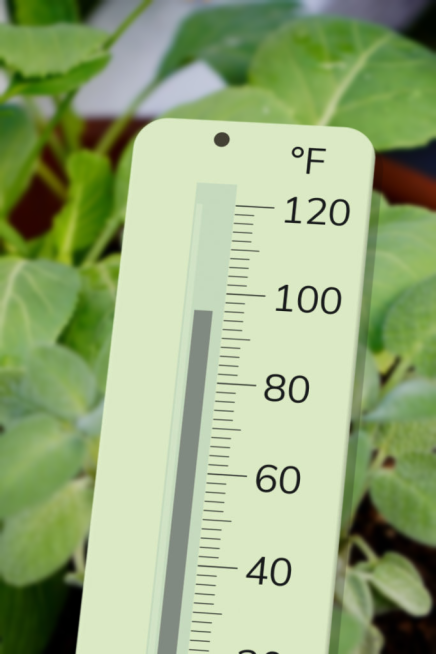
96
